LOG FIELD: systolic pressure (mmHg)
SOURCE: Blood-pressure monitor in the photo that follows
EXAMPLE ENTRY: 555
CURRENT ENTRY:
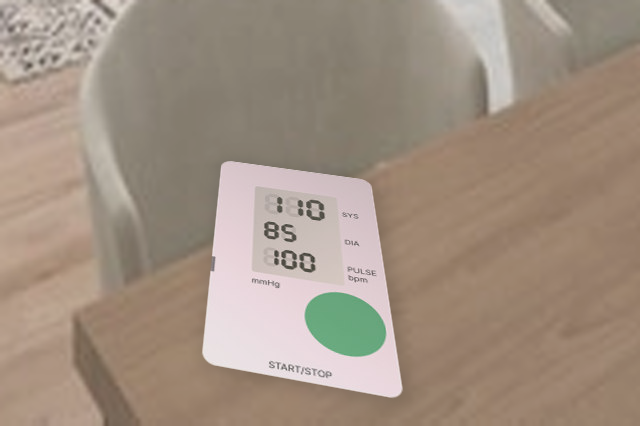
110
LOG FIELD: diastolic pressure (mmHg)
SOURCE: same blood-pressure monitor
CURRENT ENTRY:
85
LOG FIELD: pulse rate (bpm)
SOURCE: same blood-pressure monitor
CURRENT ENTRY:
100
